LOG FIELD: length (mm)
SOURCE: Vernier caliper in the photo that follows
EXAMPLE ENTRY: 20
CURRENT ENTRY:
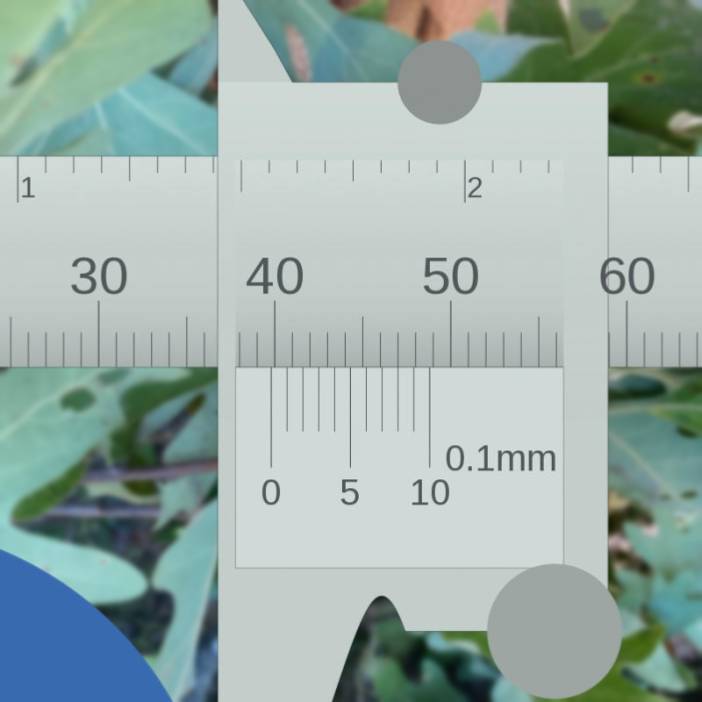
39.8
